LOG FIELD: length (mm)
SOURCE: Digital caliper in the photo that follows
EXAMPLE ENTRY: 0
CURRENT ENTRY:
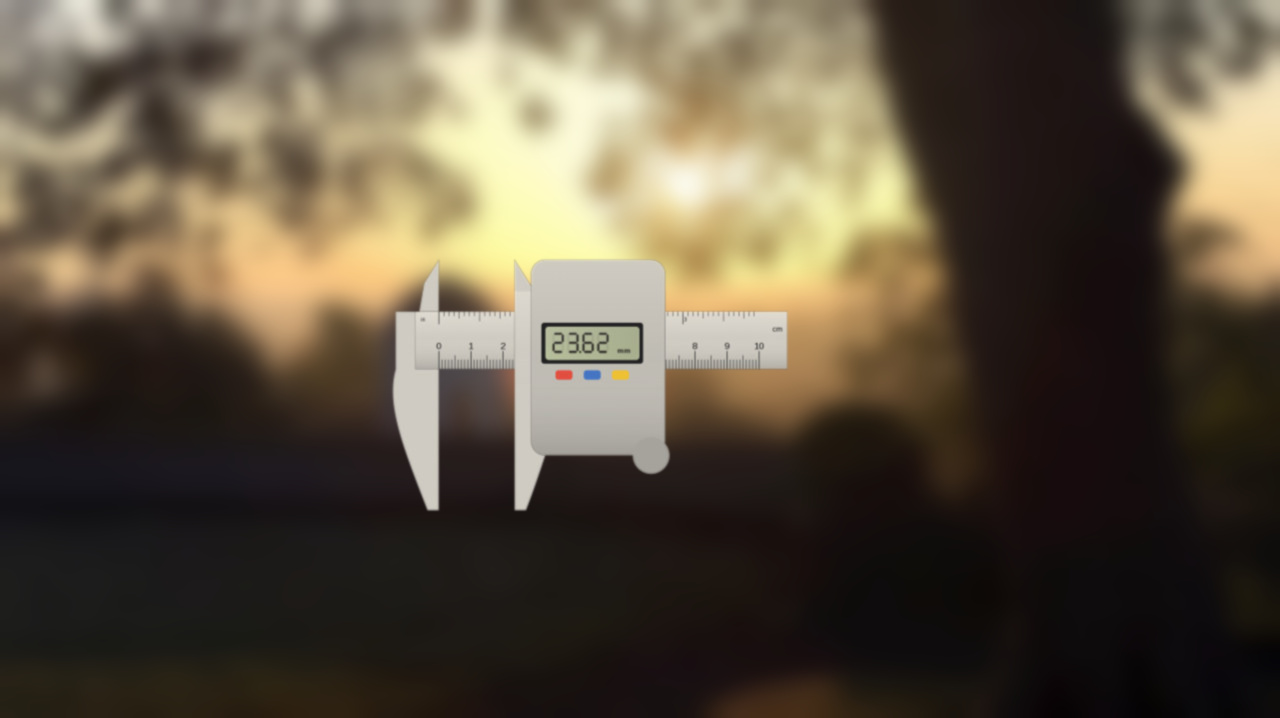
23.62
